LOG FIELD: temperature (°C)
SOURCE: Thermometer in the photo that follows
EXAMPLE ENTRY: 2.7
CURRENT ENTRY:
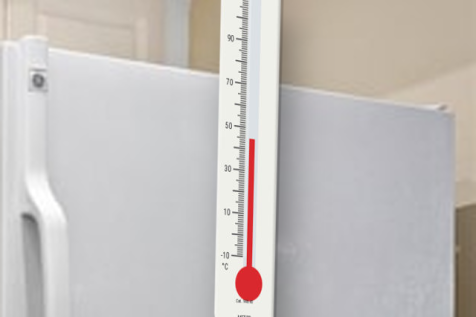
45
